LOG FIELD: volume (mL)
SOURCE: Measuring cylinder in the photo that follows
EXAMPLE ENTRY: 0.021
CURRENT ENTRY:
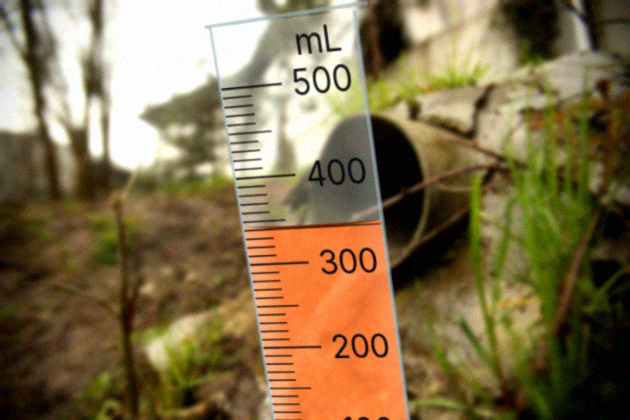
340
